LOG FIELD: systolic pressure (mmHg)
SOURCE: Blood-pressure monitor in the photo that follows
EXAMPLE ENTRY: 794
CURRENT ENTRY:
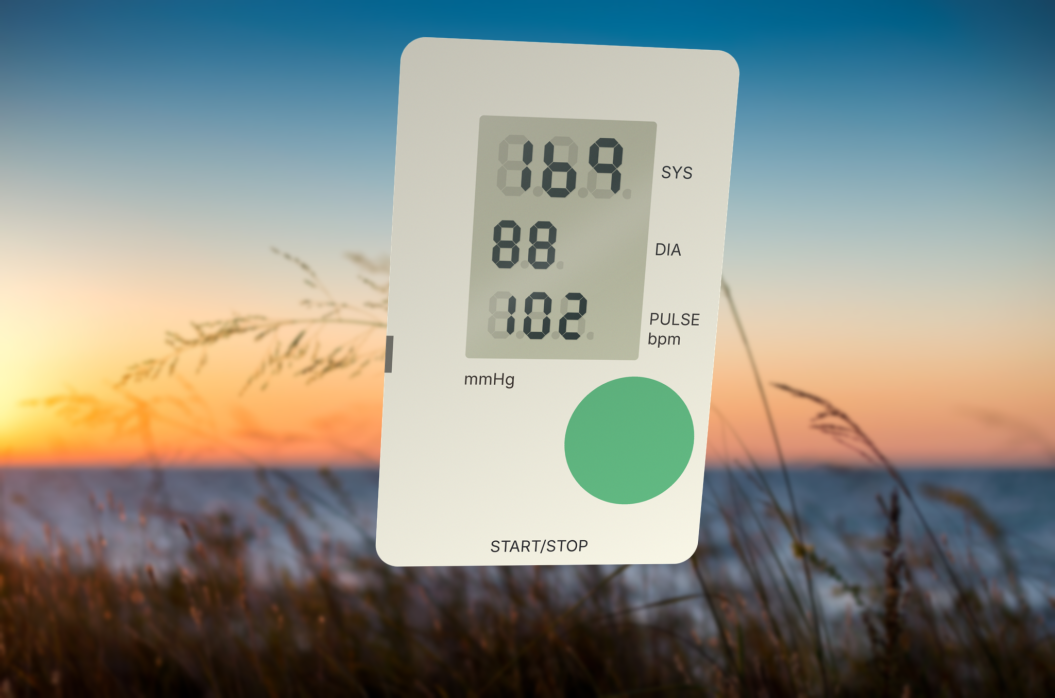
169
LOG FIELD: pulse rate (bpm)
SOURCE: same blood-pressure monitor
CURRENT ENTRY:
102
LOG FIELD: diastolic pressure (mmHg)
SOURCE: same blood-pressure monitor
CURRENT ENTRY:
88
